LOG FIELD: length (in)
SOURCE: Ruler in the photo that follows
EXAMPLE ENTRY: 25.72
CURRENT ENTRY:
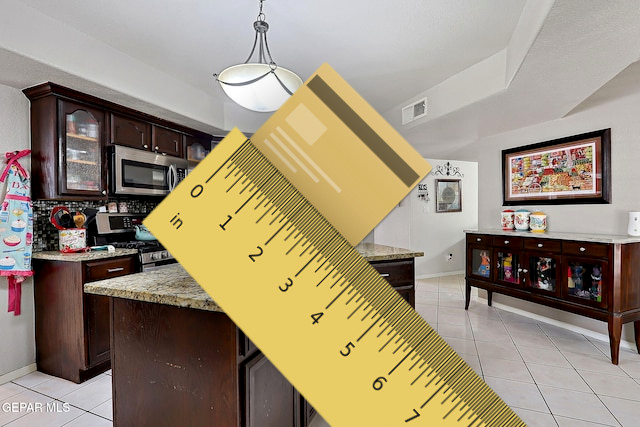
3.5
